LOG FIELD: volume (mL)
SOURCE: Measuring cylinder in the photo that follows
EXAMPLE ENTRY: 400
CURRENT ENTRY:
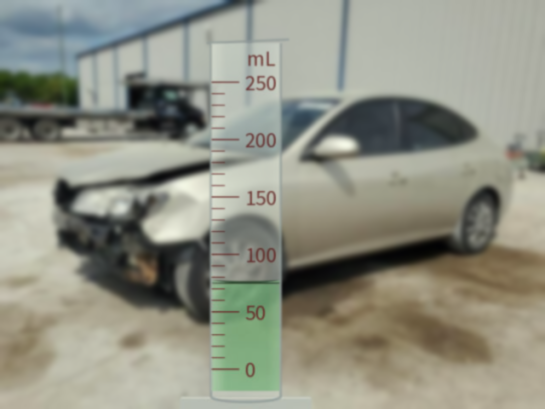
75
